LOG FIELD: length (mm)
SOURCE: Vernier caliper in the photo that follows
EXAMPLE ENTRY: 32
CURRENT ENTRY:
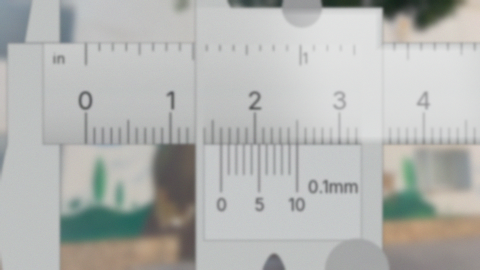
16.0
